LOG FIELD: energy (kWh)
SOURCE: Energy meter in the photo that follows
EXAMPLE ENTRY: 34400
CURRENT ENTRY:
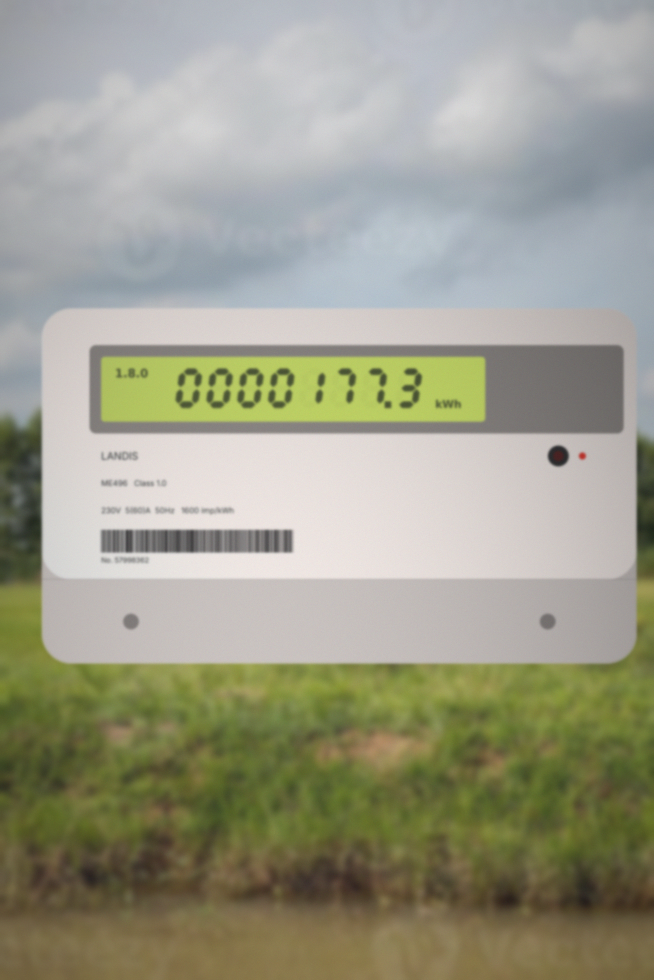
177.3
